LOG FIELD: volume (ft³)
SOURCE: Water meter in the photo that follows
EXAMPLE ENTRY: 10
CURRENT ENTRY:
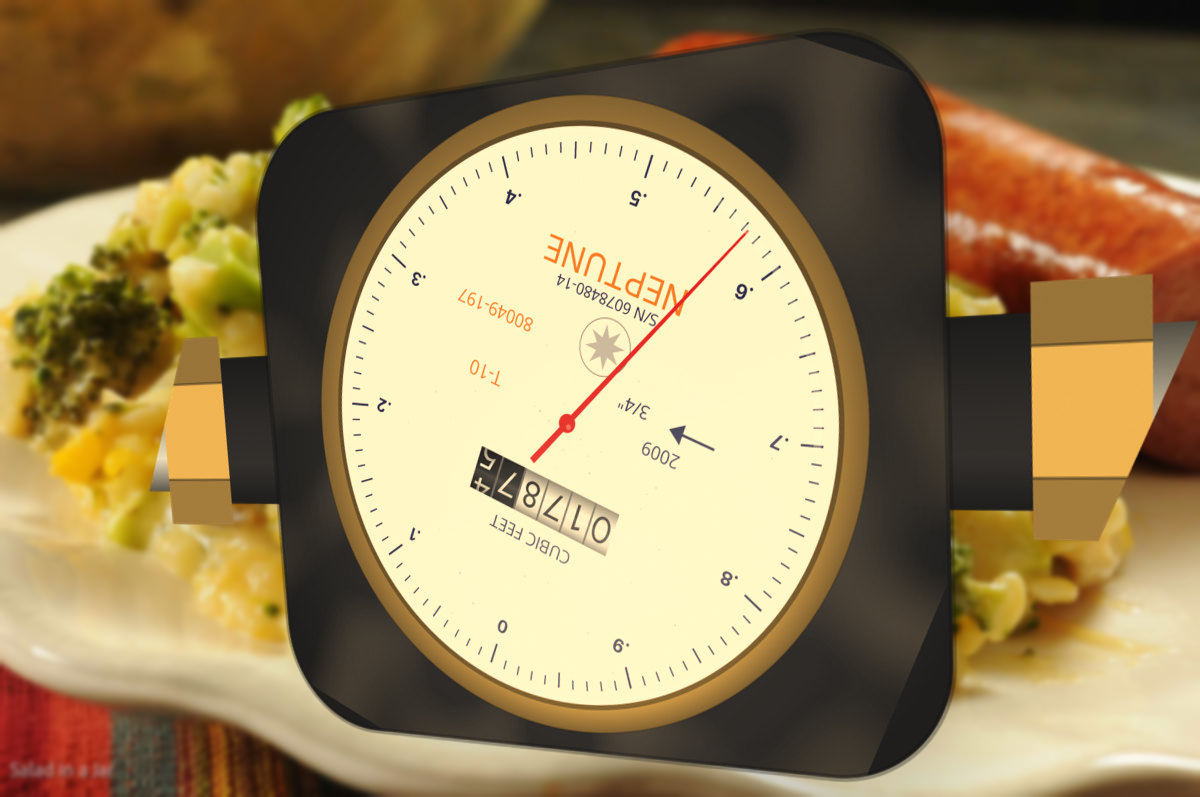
17874.57
